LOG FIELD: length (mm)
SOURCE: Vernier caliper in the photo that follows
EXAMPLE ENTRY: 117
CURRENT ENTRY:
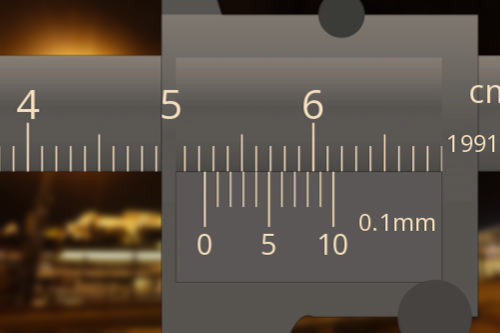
52.4
